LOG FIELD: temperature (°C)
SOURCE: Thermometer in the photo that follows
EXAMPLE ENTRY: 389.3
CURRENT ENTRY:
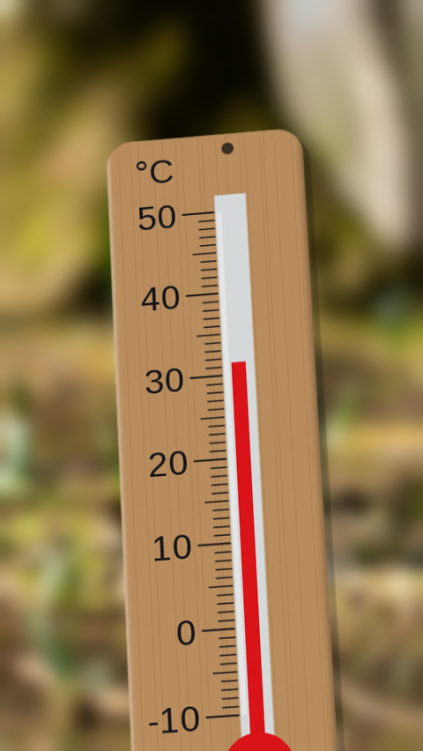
31.5
